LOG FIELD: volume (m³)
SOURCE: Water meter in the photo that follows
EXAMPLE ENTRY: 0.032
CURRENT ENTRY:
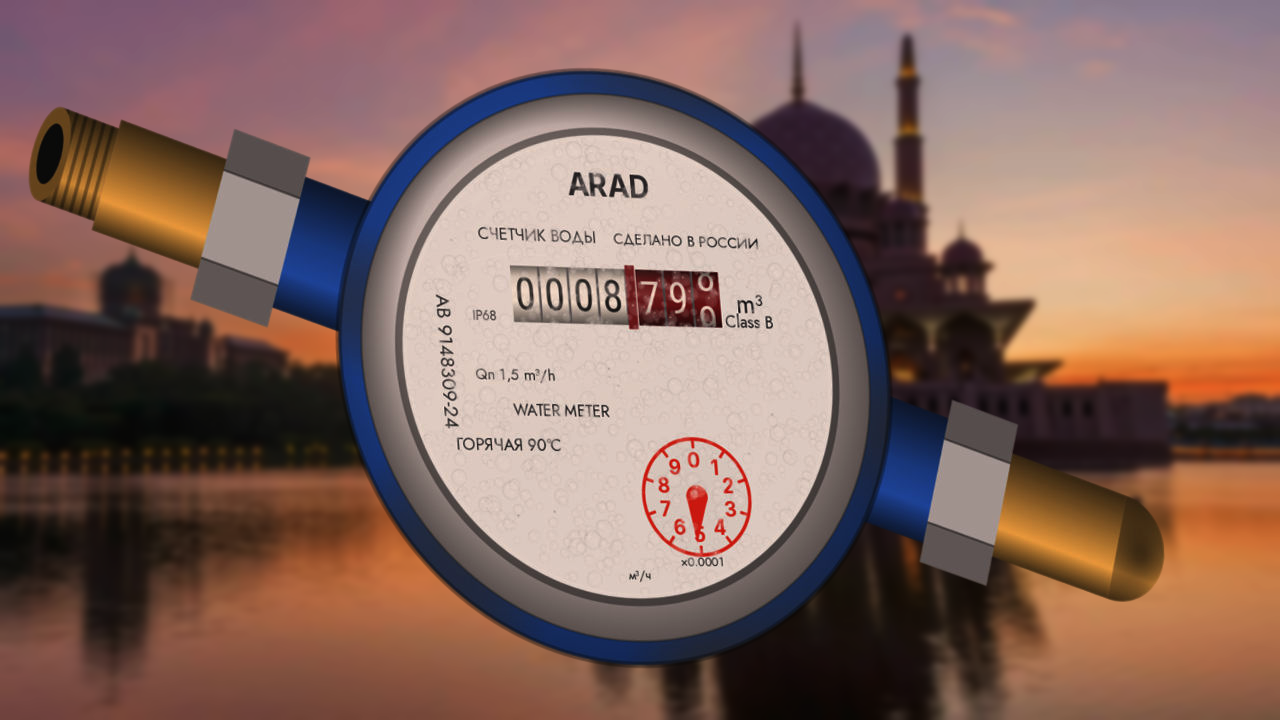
8.7985
